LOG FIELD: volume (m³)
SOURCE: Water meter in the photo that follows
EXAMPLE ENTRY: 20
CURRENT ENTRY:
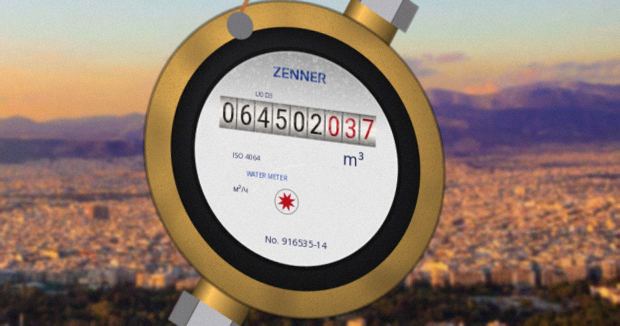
64502.037
